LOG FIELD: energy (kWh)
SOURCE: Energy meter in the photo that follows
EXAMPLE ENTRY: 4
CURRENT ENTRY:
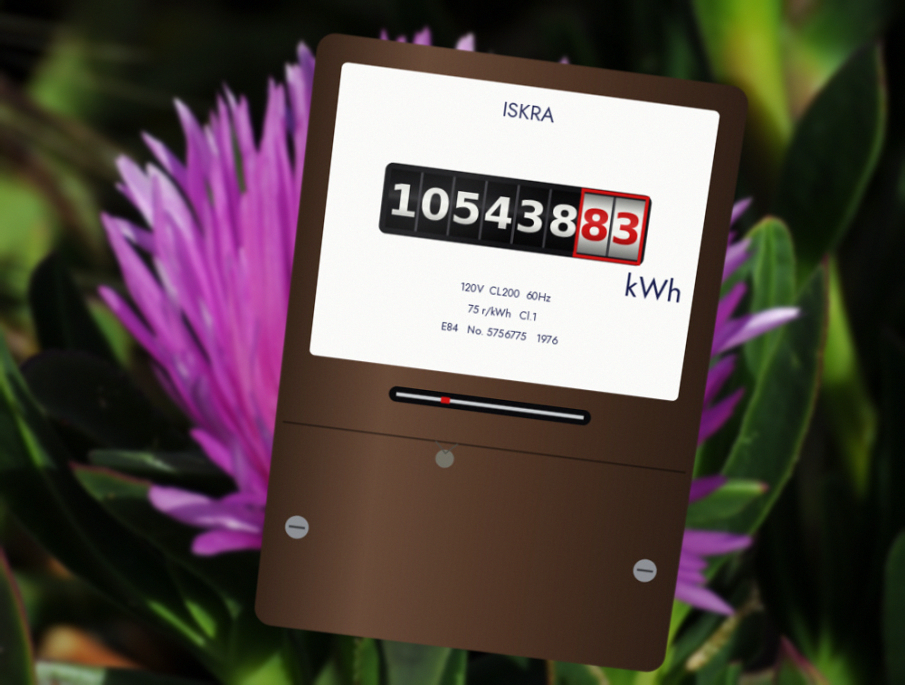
105438.83
